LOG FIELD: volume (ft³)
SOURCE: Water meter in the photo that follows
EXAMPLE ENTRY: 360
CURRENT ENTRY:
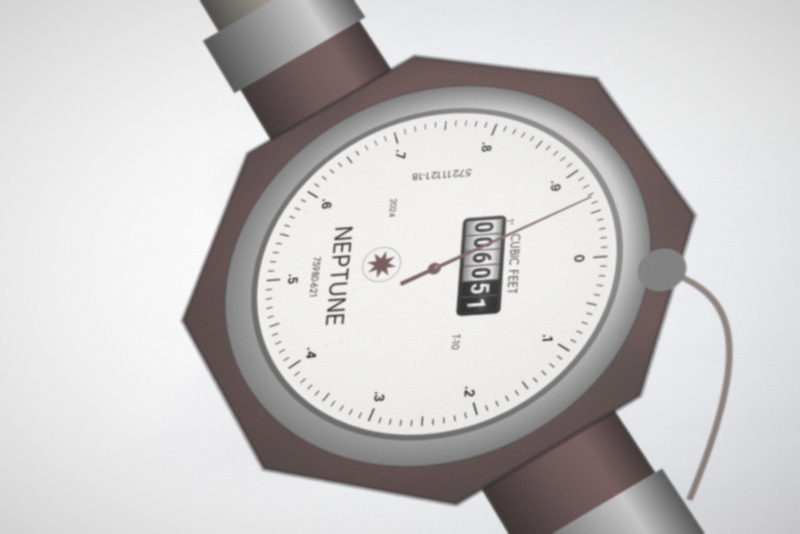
6050.93
